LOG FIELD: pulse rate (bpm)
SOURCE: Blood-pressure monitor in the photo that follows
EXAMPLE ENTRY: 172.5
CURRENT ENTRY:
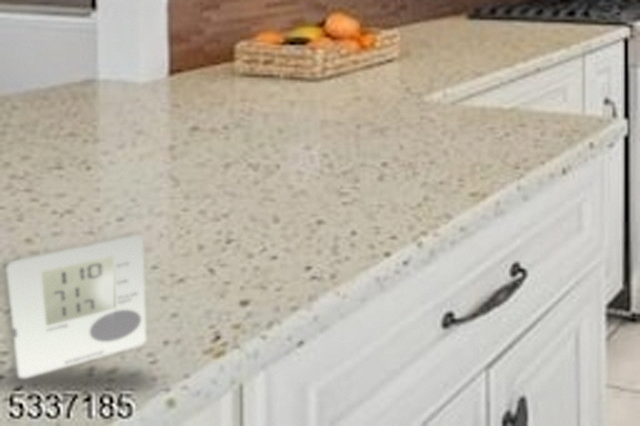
117
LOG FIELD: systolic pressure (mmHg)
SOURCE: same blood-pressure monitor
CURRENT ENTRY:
110
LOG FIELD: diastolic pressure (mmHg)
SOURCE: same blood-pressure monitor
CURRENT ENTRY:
71
